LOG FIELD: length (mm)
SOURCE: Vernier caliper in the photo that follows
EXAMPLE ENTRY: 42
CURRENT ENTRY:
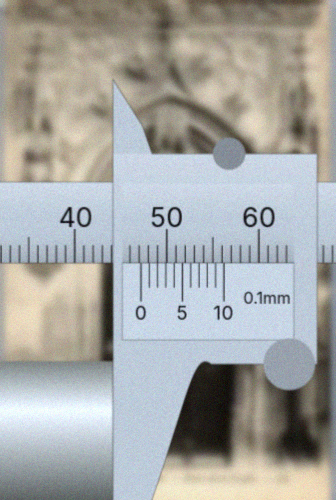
47.2
